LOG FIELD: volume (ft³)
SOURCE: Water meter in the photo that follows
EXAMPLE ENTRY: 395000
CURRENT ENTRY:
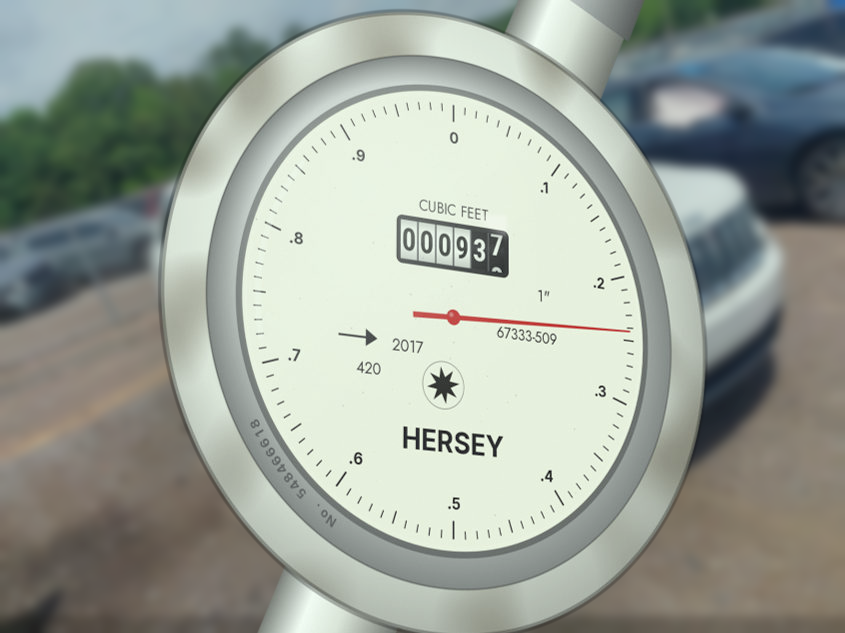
937.24
